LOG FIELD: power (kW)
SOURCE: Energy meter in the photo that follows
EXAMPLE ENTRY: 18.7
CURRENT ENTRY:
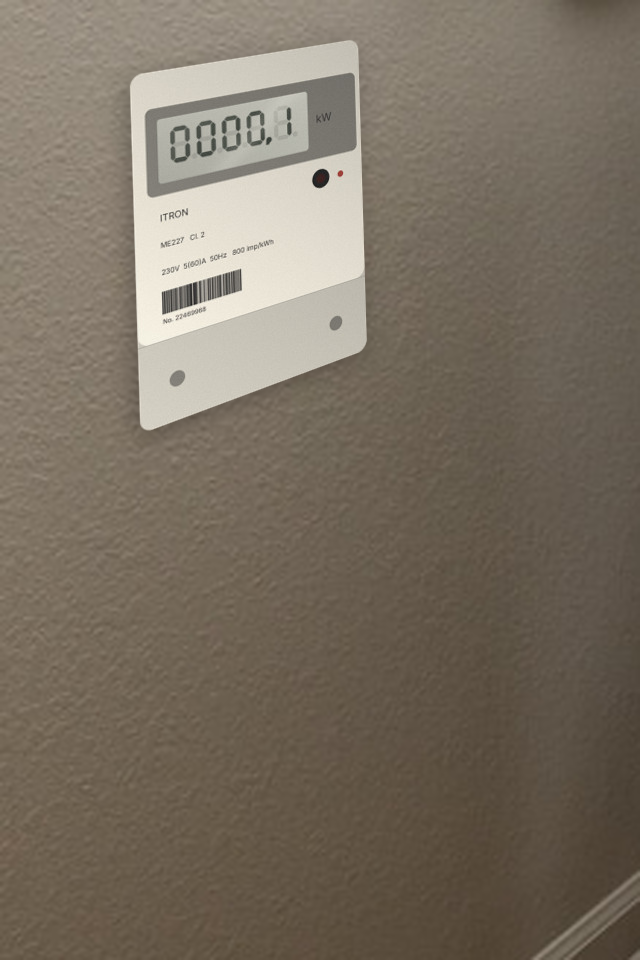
0.1
